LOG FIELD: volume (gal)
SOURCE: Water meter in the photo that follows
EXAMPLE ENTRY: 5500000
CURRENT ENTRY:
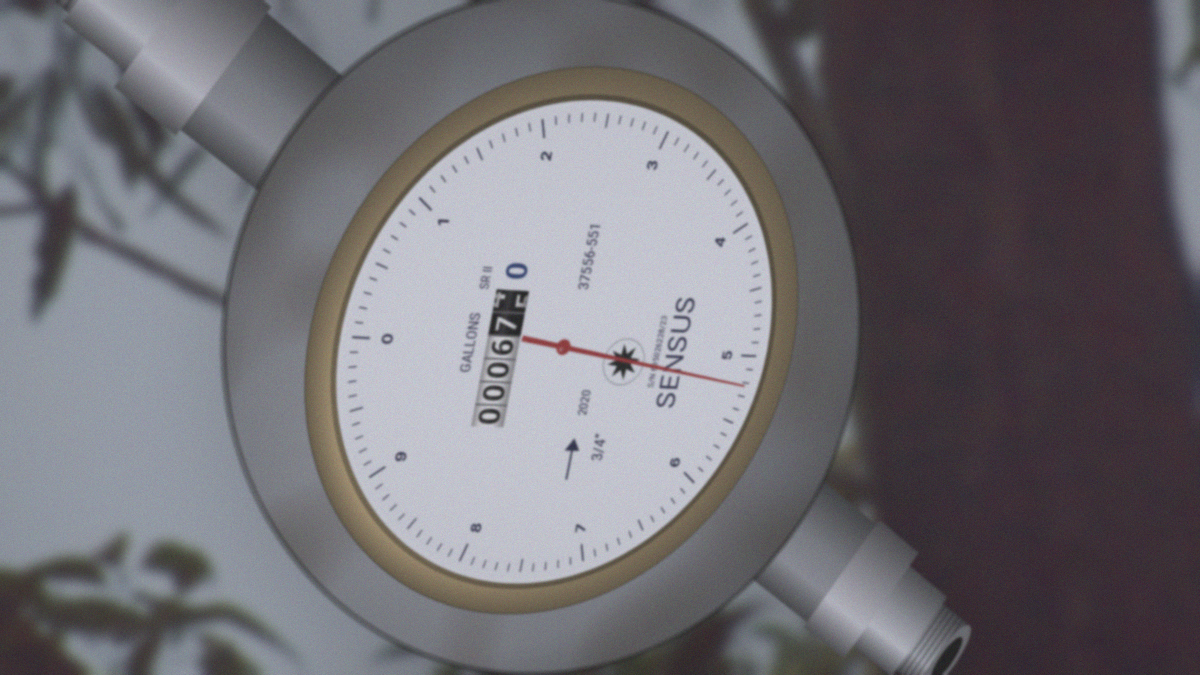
6745.2
